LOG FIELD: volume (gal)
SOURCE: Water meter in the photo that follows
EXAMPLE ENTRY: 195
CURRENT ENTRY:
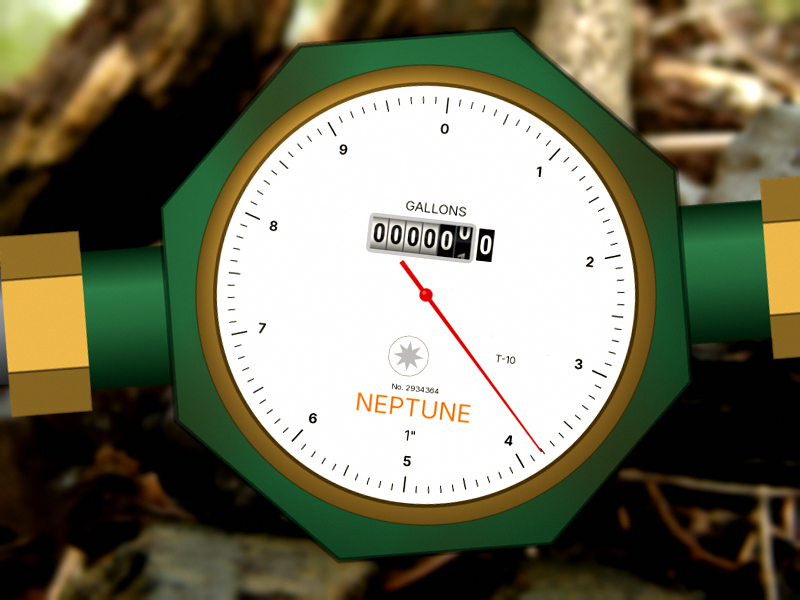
3.8
